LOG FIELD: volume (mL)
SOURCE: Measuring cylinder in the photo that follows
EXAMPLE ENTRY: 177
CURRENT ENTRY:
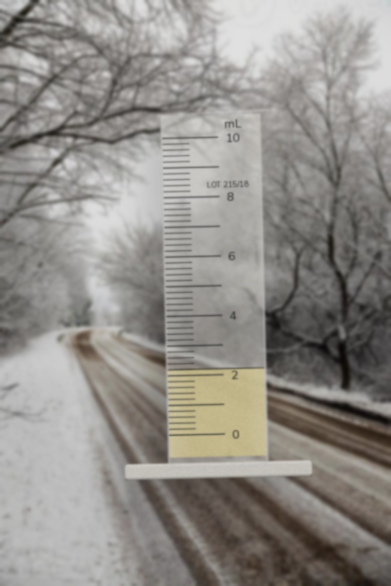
2.2
